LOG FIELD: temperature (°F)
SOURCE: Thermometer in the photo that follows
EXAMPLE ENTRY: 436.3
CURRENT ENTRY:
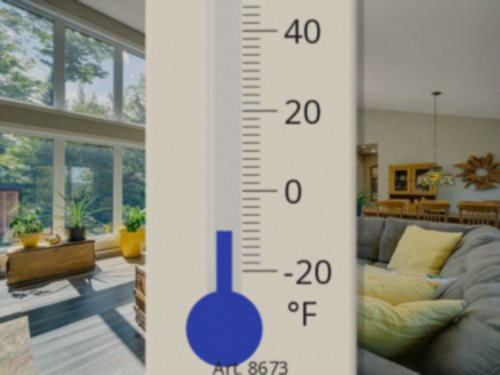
-10
